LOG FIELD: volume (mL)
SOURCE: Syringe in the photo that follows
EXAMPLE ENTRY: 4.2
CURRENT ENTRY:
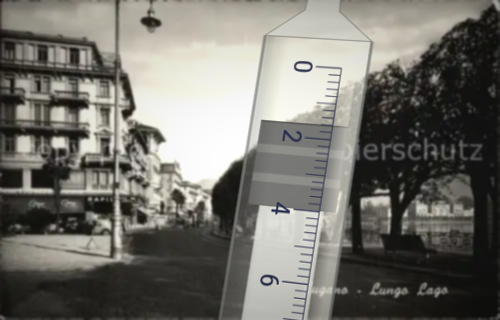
1.6
